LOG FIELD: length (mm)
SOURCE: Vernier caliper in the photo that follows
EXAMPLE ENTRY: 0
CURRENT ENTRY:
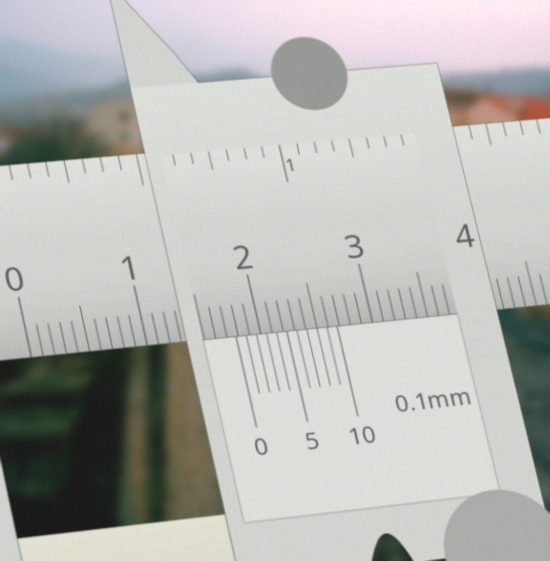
17.8
